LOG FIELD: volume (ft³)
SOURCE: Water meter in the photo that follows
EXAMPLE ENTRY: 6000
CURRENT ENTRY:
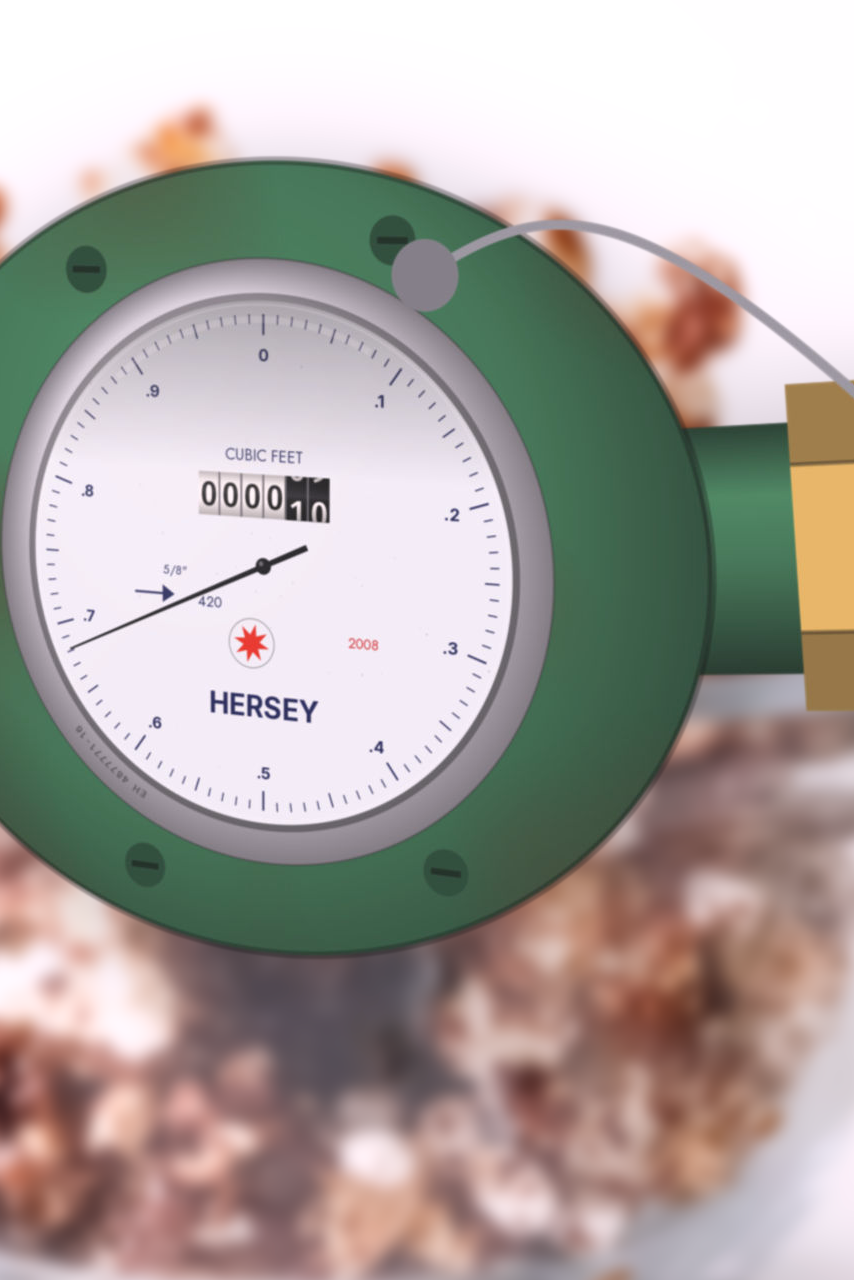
9.68
